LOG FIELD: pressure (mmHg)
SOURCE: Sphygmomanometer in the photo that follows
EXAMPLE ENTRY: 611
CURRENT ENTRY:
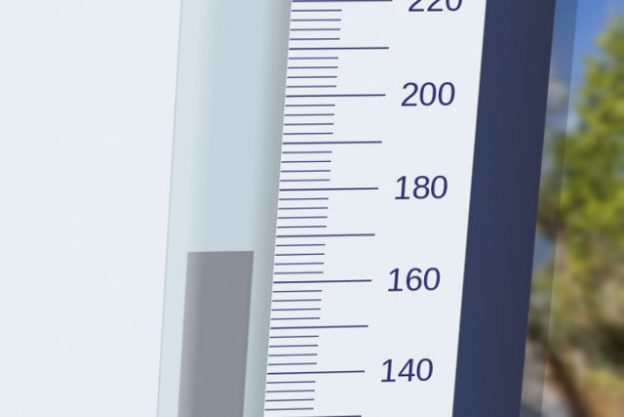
167
